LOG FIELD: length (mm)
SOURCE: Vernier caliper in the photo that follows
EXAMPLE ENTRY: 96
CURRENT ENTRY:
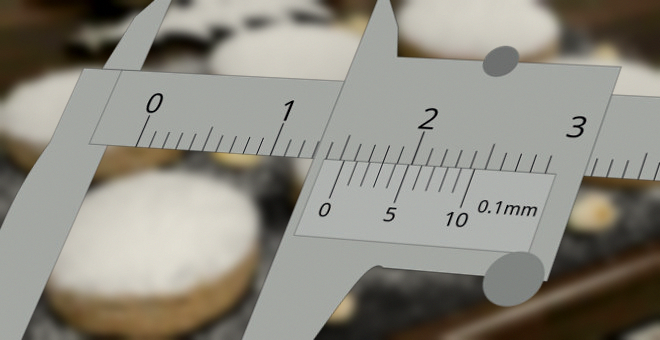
15.3
